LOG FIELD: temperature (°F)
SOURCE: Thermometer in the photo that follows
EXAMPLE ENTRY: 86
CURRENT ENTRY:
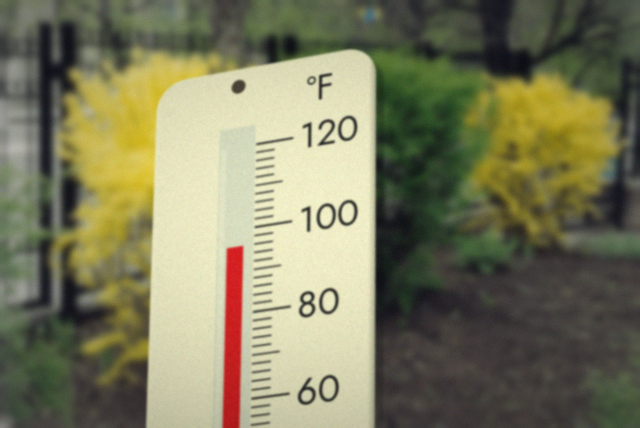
96
